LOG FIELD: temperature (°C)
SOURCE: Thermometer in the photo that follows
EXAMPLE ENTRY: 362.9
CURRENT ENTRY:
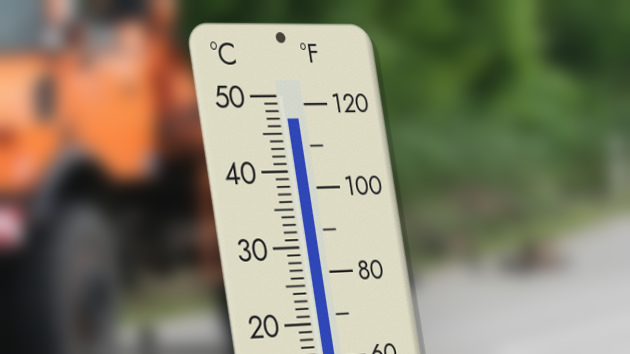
47
